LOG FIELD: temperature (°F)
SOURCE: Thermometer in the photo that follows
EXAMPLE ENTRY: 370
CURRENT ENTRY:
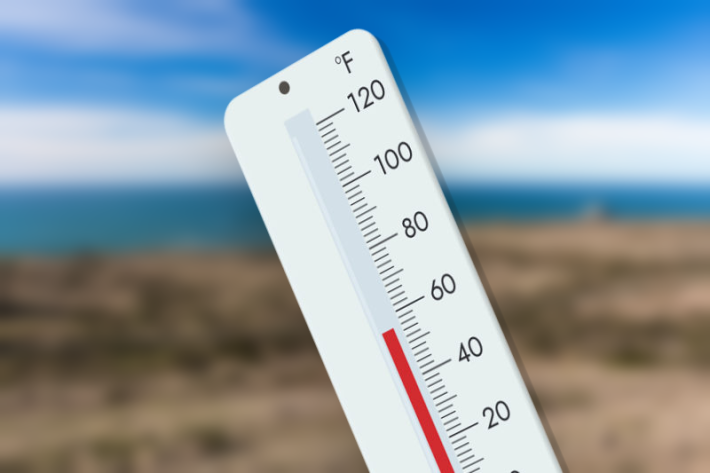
56
